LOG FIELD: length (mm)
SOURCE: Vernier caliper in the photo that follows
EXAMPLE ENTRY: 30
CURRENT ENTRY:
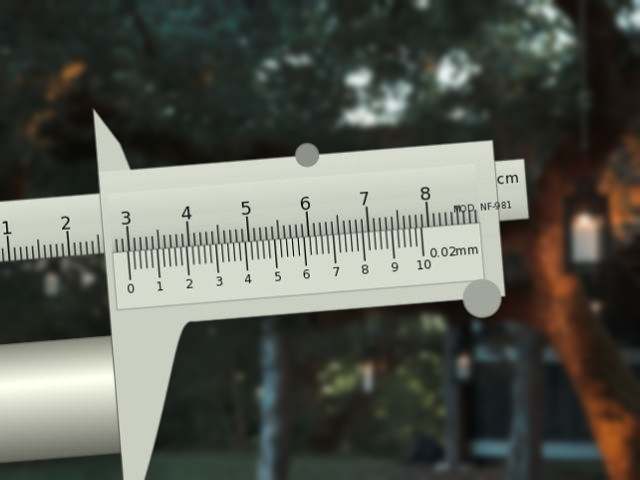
29.8
